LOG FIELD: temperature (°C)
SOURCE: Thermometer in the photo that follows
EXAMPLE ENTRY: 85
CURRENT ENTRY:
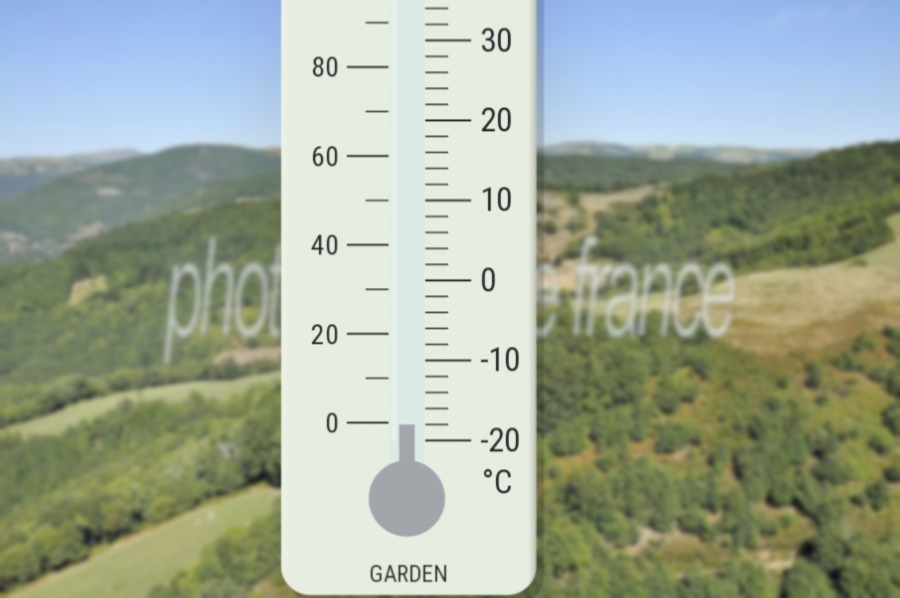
-18
